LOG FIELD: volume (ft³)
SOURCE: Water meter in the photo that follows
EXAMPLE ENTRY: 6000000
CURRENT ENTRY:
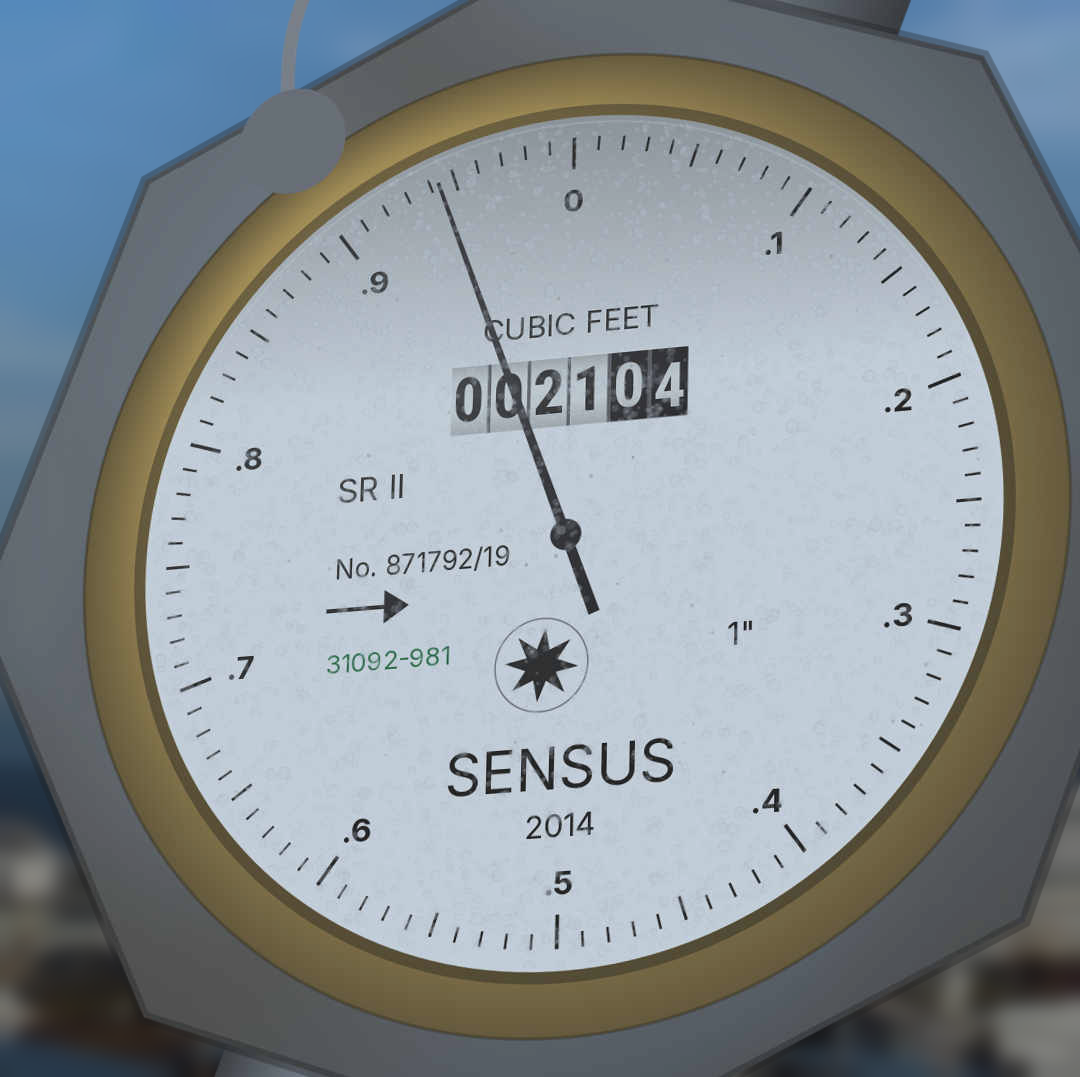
2103.94
